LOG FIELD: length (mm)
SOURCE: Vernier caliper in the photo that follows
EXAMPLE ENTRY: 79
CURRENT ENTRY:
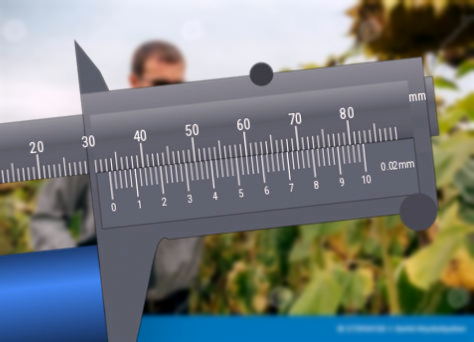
33.5
